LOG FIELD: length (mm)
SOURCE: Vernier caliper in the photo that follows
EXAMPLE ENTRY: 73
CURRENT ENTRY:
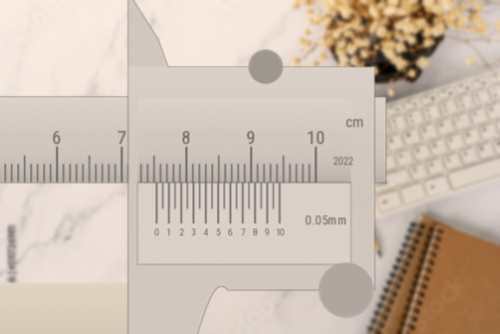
75.4
